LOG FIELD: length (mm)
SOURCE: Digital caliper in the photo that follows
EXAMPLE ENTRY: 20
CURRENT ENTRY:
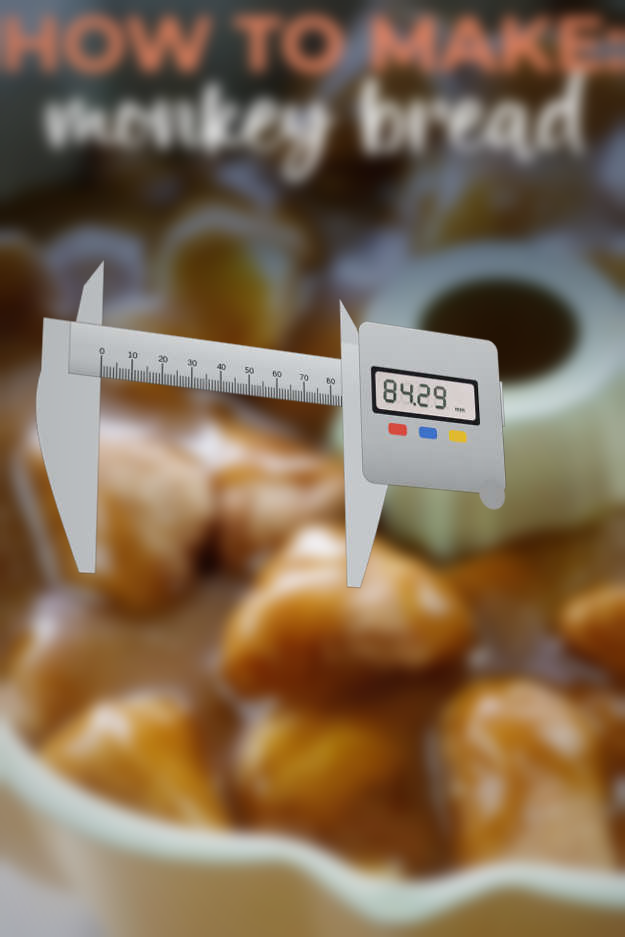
84.29
